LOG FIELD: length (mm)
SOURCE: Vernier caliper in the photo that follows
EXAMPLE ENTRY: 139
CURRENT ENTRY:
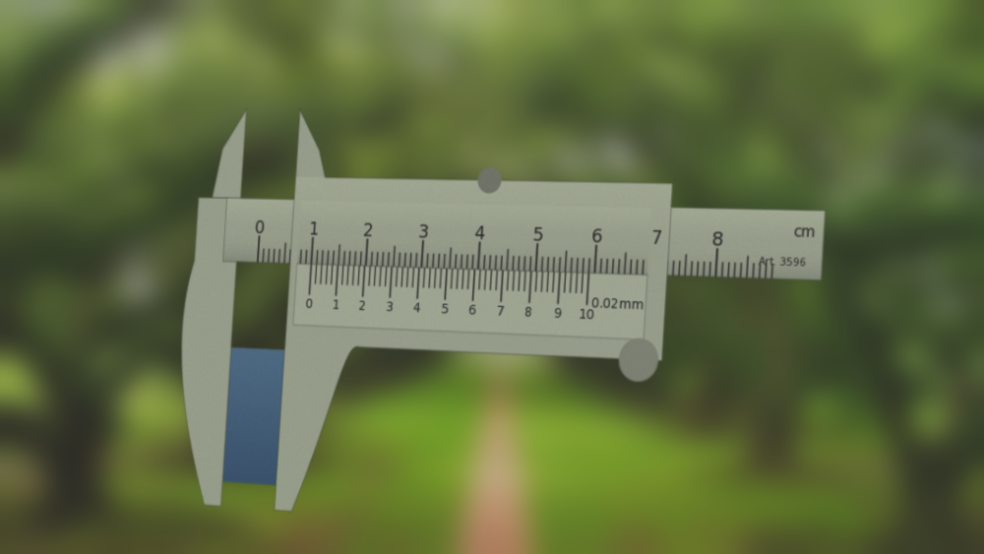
10.0
